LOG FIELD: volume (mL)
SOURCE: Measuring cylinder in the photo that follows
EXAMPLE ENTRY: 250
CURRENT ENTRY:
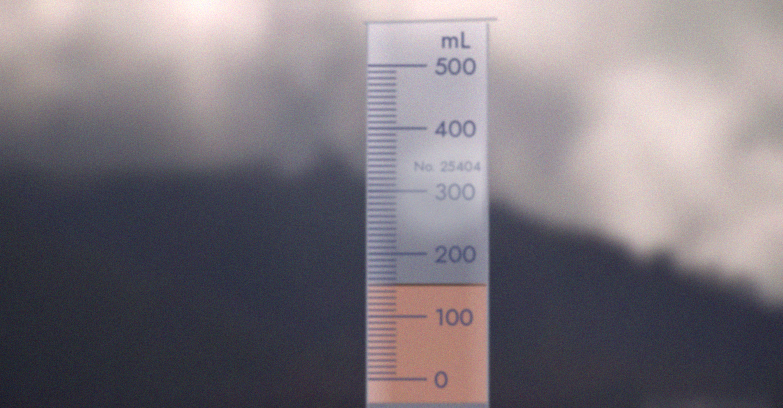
150
